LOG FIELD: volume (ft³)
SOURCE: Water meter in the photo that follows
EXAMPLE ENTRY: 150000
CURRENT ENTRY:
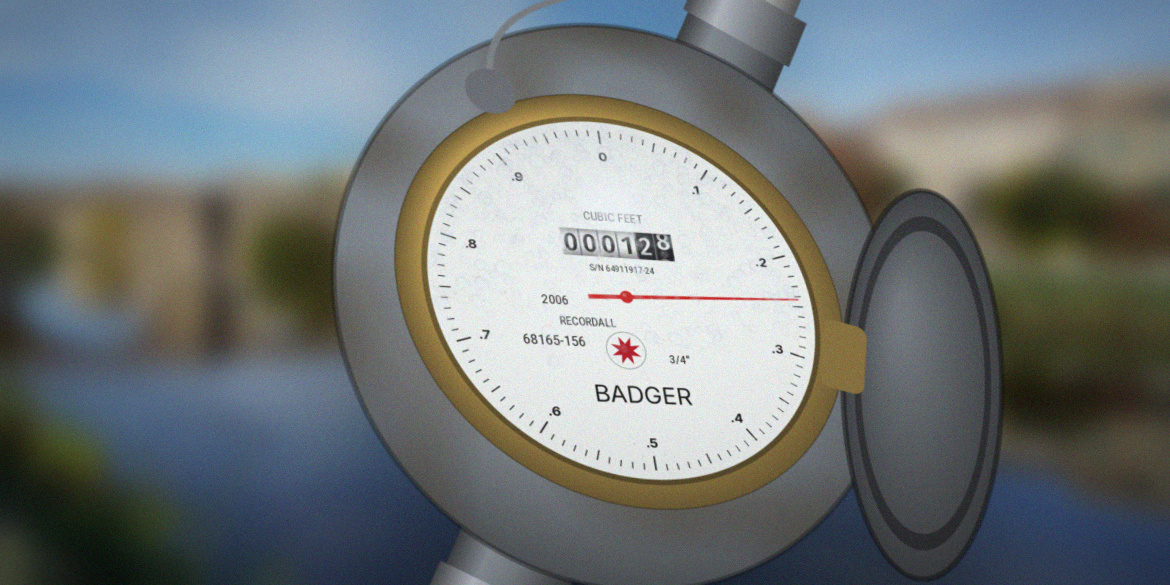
128.24
